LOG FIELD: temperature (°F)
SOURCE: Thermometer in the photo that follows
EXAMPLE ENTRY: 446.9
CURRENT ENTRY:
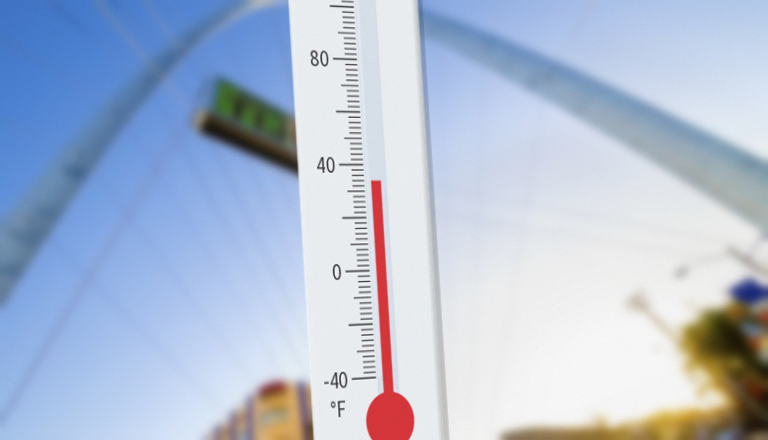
34
